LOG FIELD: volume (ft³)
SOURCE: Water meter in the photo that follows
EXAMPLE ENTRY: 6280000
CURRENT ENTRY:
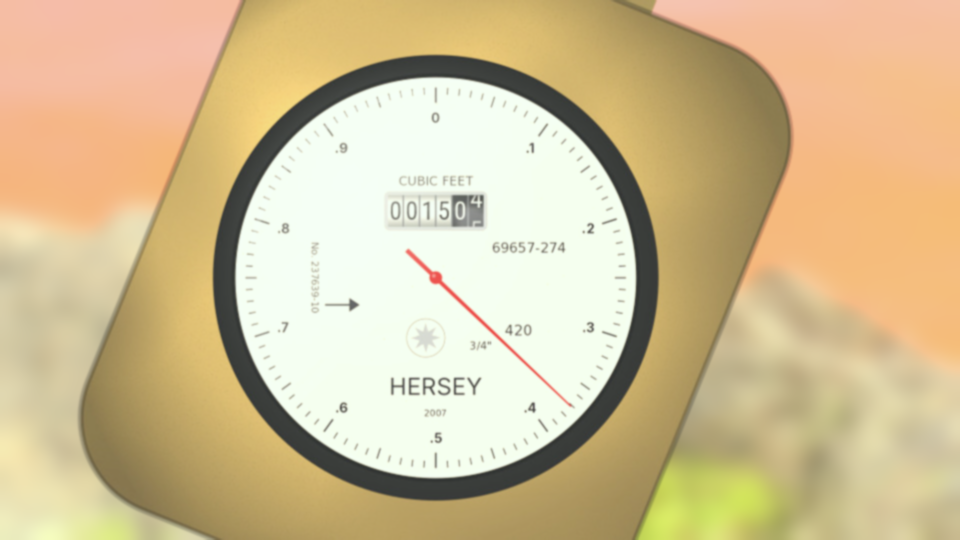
1504.37
